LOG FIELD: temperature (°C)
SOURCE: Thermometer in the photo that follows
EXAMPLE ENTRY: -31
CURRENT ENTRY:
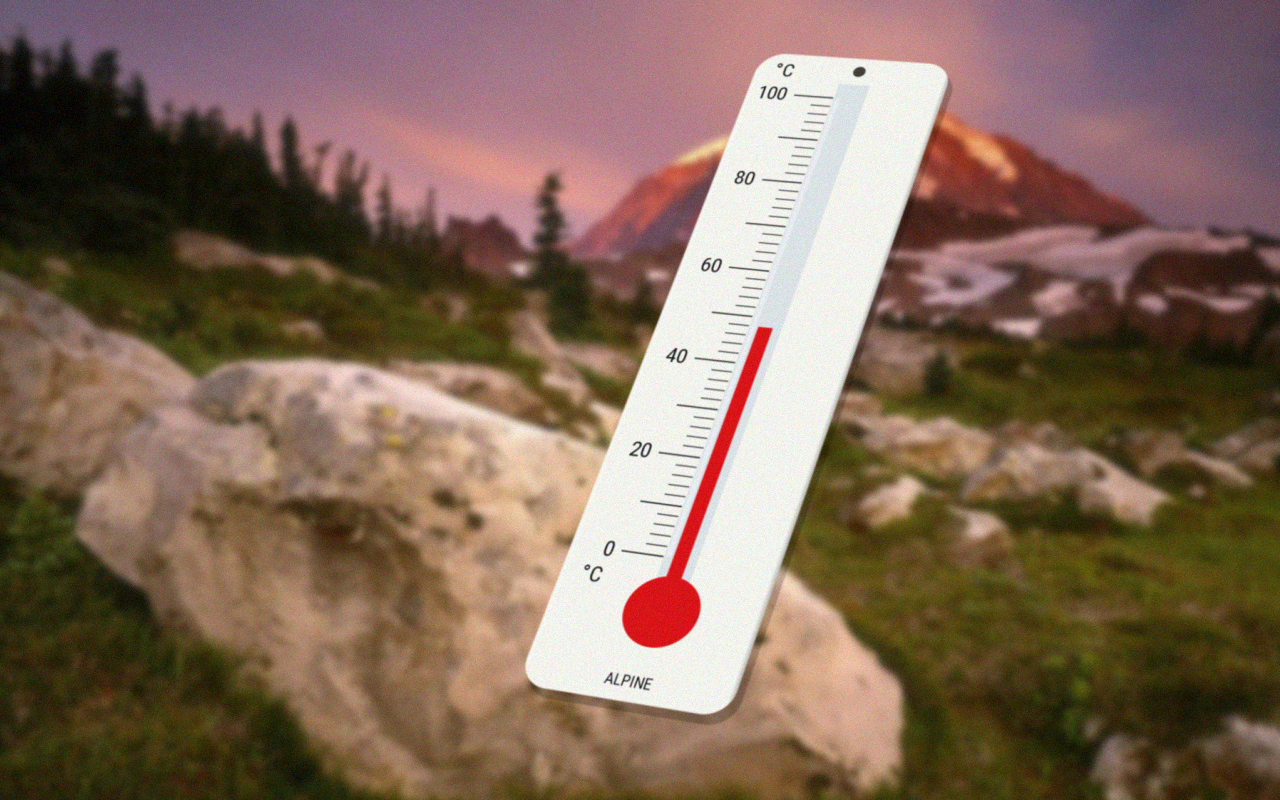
48
